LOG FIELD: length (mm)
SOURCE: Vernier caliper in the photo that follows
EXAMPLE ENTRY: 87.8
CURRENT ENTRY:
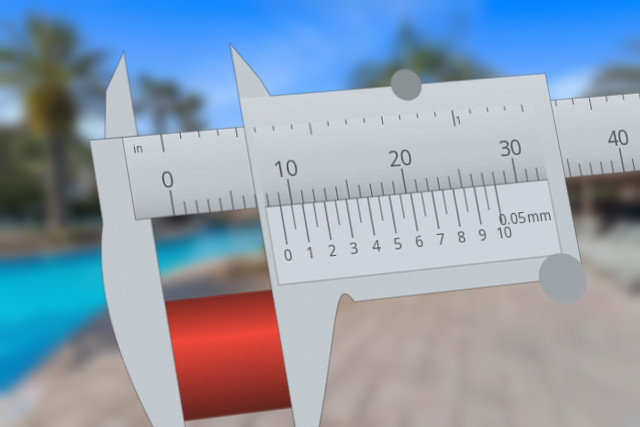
9.0
